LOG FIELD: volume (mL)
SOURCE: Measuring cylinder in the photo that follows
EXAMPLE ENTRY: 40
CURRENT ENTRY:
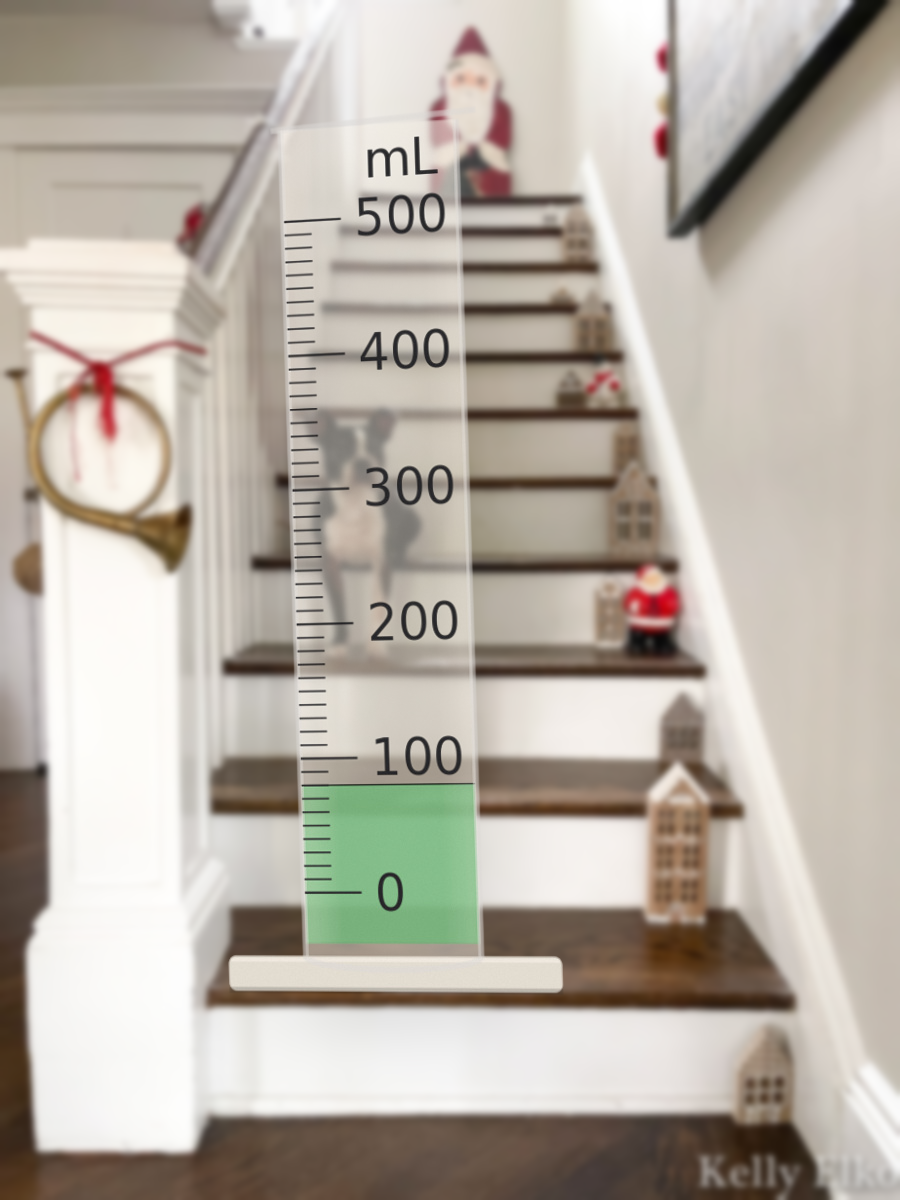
80
